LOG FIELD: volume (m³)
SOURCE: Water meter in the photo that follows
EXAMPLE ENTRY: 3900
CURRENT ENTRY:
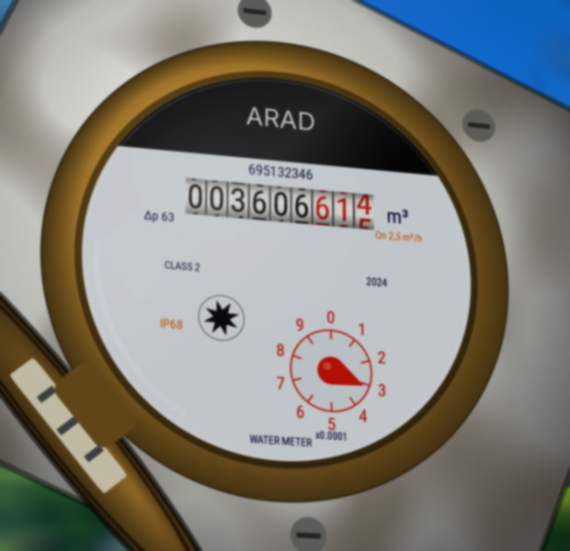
3606.6143
